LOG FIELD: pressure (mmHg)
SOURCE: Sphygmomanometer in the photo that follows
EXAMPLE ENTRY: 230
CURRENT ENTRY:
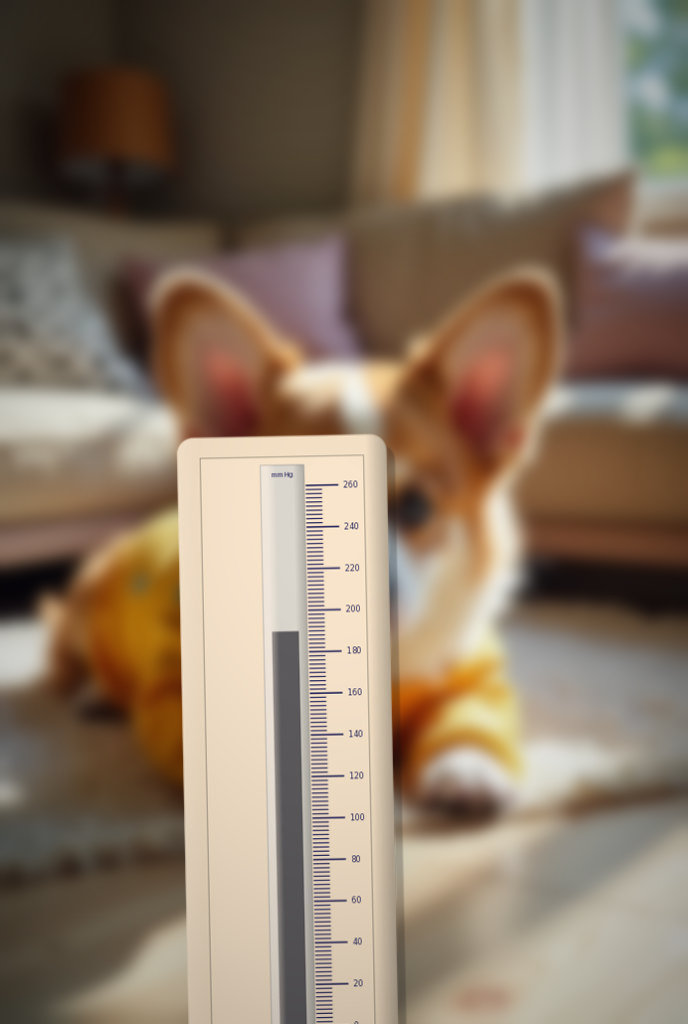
190
